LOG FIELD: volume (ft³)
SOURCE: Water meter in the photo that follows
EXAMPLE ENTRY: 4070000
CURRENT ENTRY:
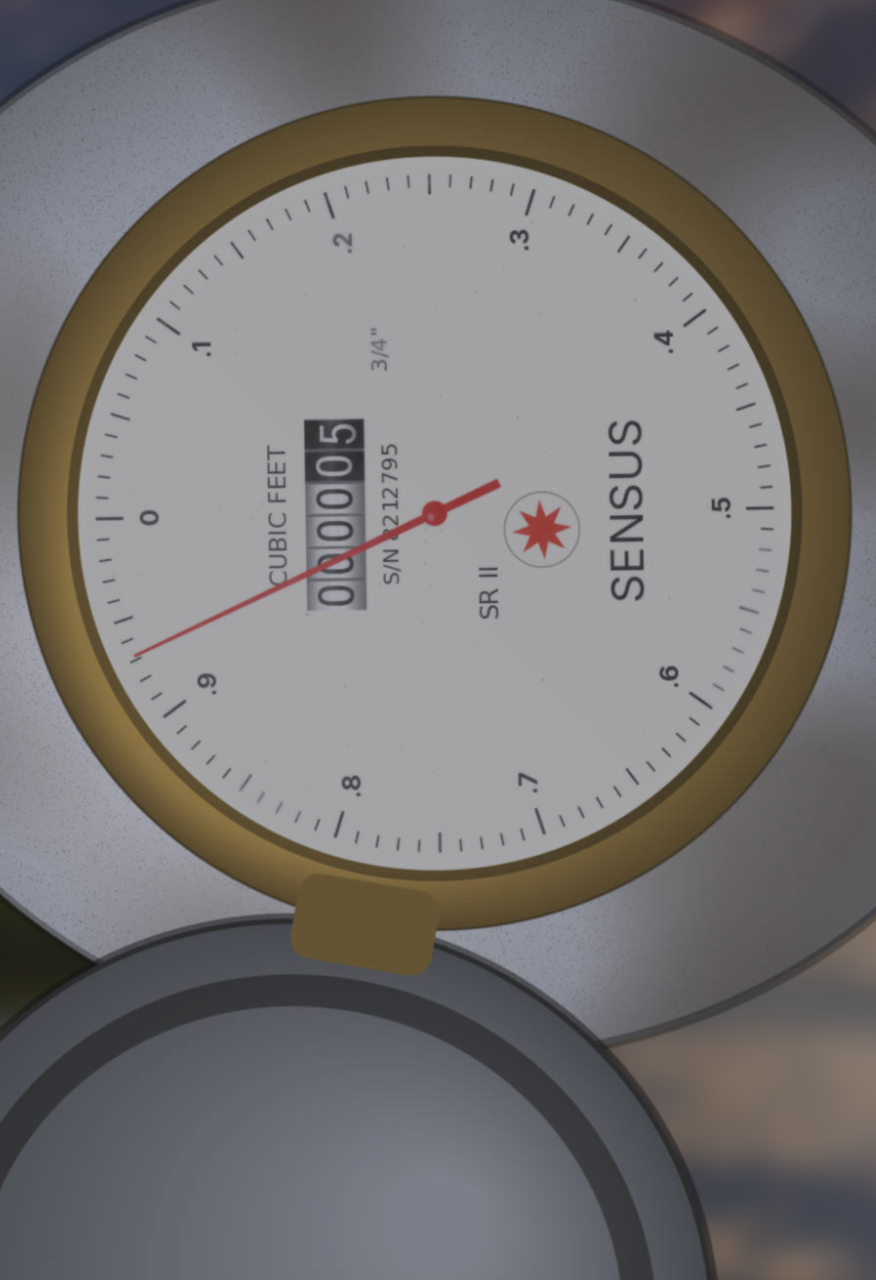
4.93
